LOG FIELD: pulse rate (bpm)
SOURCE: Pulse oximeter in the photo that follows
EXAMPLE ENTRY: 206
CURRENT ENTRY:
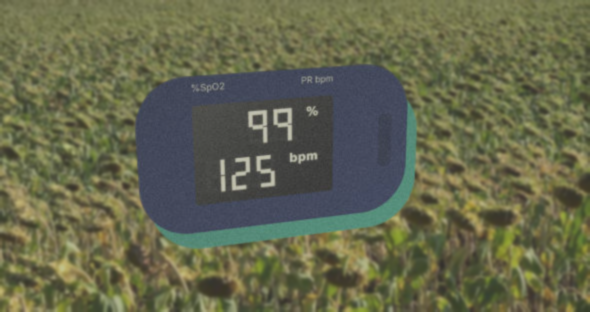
125
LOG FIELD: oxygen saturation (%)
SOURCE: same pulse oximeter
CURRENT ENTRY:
99
